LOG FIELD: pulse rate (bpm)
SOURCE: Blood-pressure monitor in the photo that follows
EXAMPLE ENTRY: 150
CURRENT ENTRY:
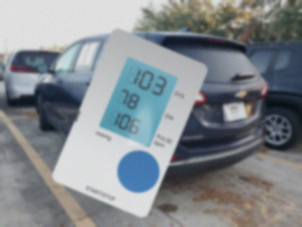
106
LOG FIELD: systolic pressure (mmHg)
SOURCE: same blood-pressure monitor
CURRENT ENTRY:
103
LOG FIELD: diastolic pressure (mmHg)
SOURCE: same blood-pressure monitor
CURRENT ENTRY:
78
